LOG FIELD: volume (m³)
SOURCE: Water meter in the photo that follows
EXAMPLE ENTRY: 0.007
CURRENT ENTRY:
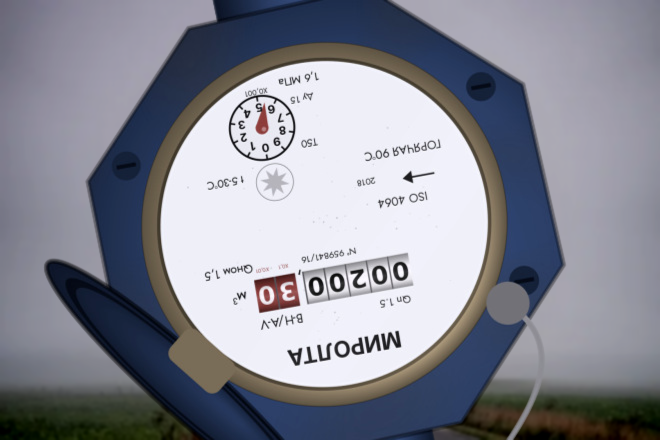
200.305
